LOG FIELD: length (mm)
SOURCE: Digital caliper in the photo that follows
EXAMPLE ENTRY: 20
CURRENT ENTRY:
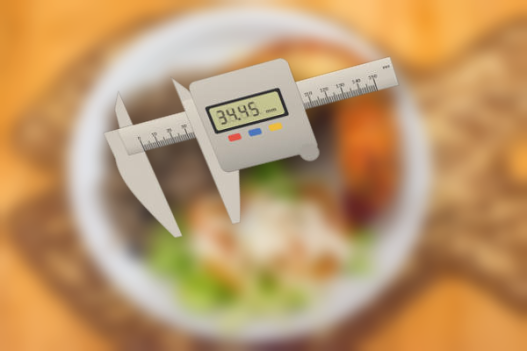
34.45
